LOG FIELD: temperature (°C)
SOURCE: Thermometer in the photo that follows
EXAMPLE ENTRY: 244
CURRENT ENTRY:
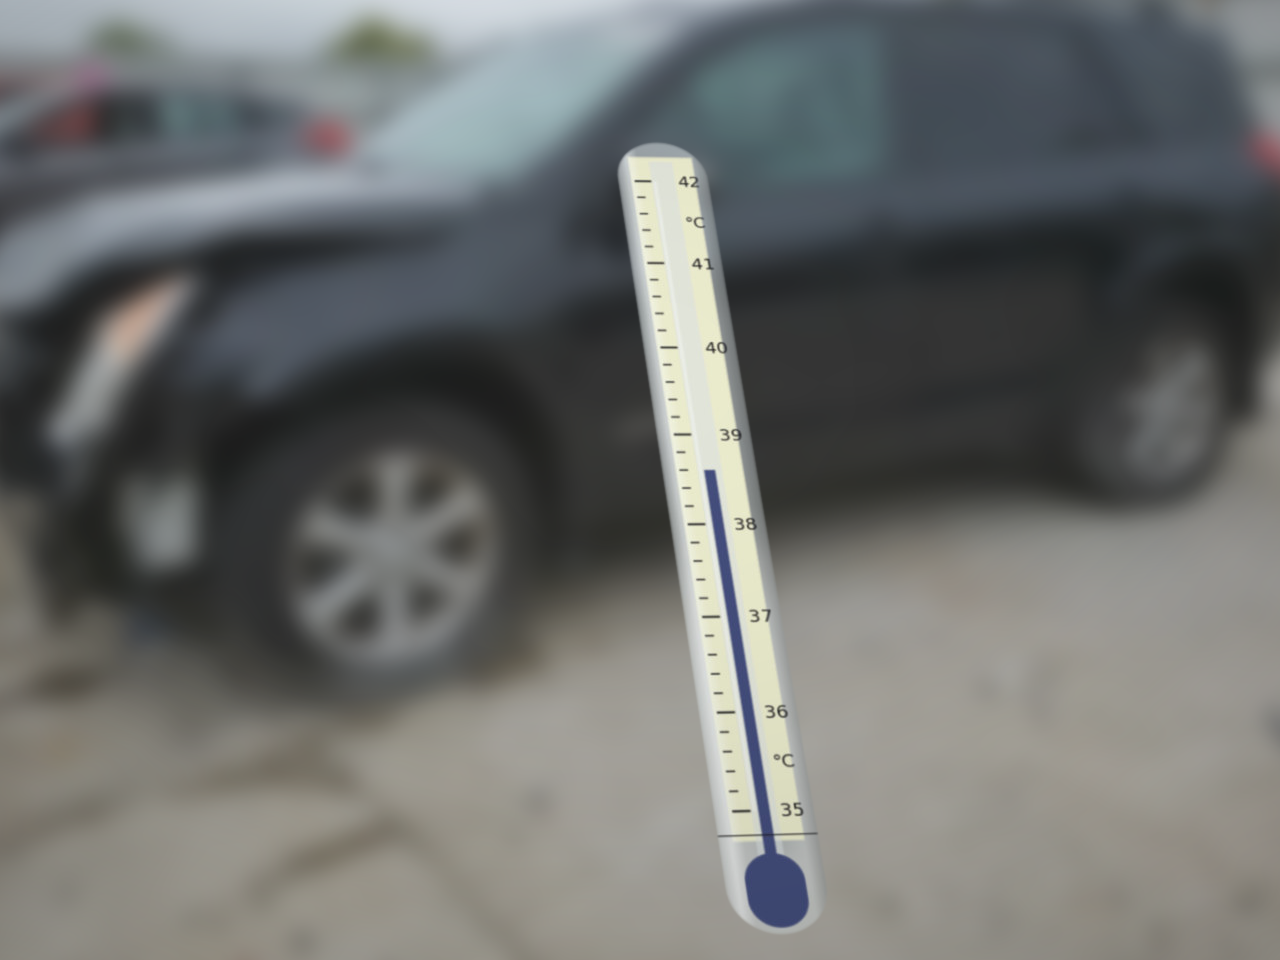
38.6
